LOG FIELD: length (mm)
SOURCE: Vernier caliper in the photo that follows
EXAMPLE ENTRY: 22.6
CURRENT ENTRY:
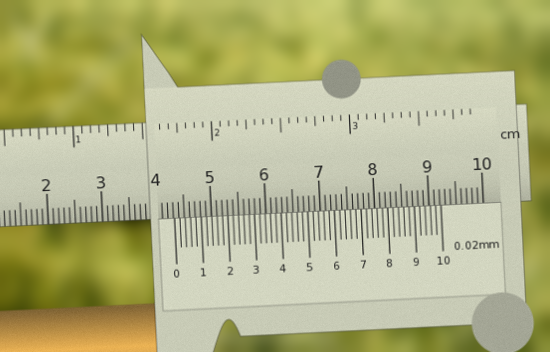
43.2
